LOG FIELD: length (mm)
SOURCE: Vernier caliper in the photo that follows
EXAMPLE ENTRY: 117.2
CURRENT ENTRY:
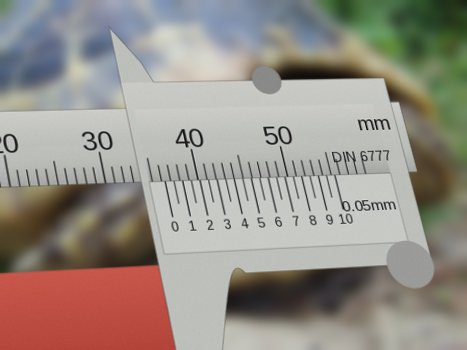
36.4
